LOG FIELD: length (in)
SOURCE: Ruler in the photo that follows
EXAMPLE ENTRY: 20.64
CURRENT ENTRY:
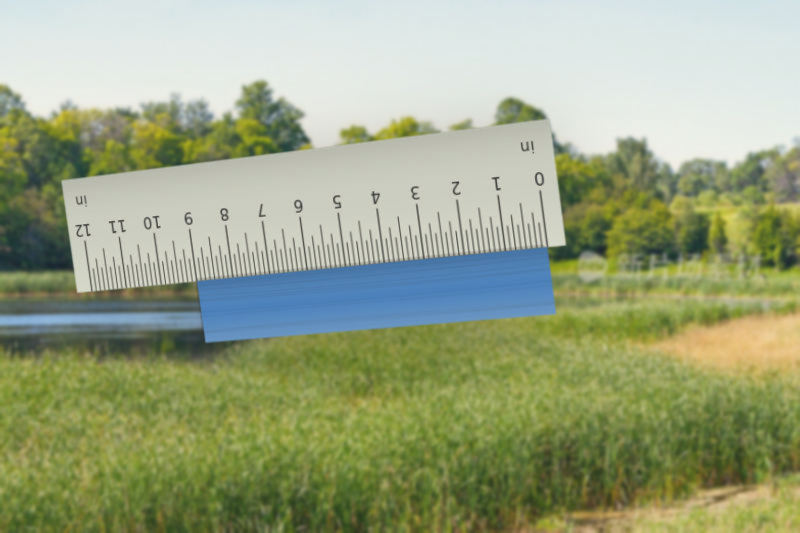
9
